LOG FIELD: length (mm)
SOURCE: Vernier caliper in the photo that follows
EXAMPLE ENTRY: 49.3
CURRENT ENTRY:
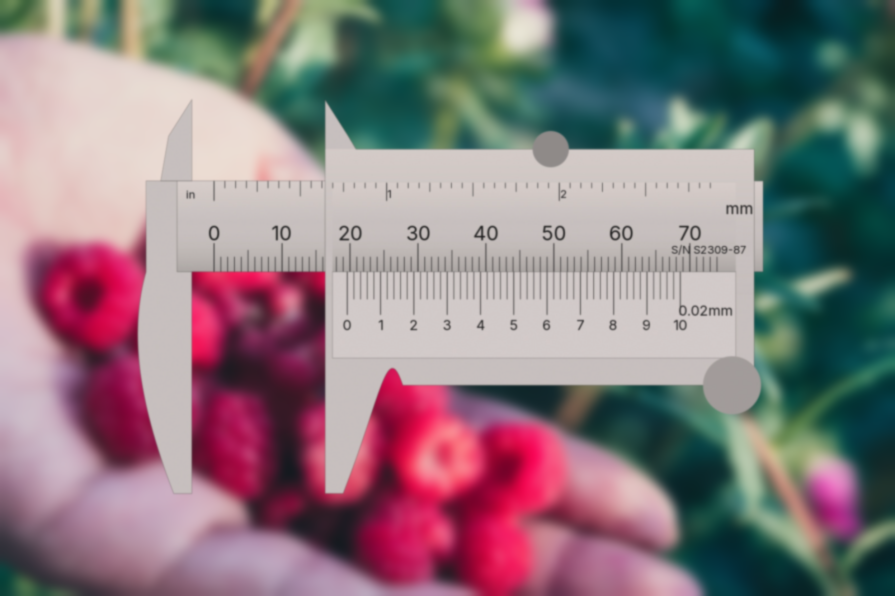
19.6
